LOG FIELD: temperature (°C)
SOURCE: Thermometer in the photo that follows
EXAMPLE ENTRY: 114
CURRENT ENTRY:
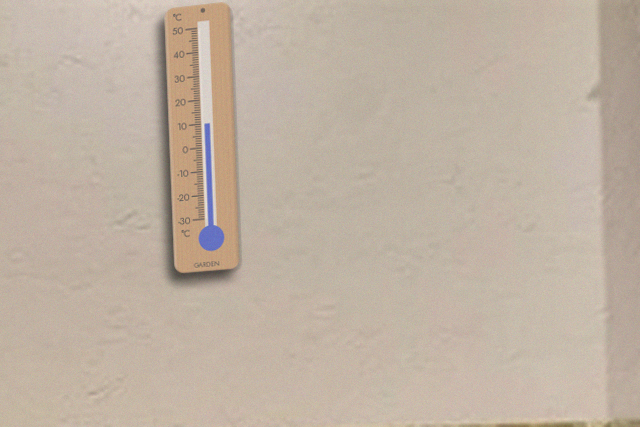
10
